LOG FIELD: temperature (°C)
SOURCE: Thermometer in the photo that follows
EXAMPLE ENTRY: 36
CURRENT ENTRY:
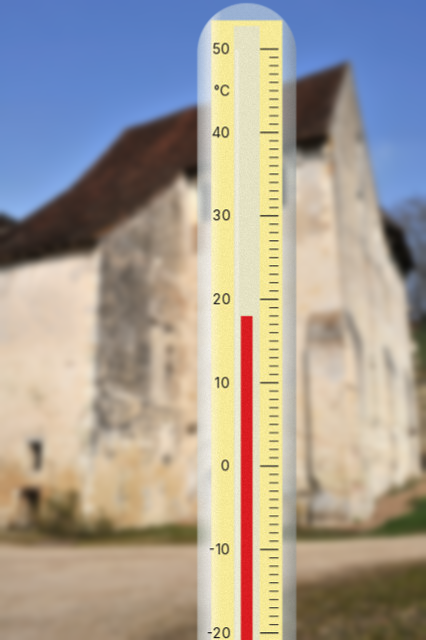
18
